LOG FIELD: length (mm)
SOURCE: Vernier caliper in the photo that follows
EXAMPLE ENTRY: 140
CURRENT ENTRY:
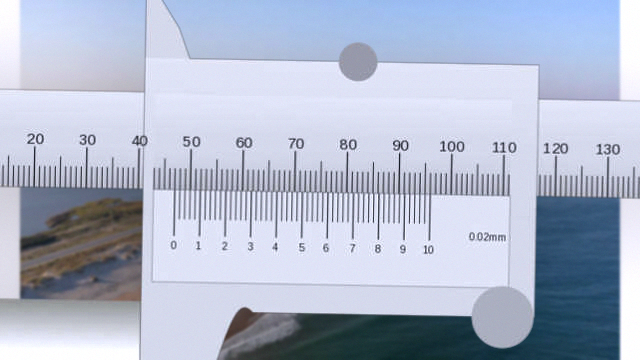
47.0
